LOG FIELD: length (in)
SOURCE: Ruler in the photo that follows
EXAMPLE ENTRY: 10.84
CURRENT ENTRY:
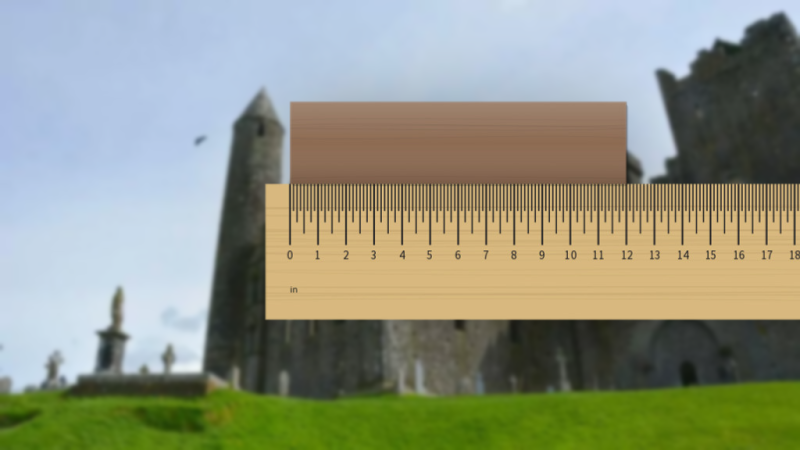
12
